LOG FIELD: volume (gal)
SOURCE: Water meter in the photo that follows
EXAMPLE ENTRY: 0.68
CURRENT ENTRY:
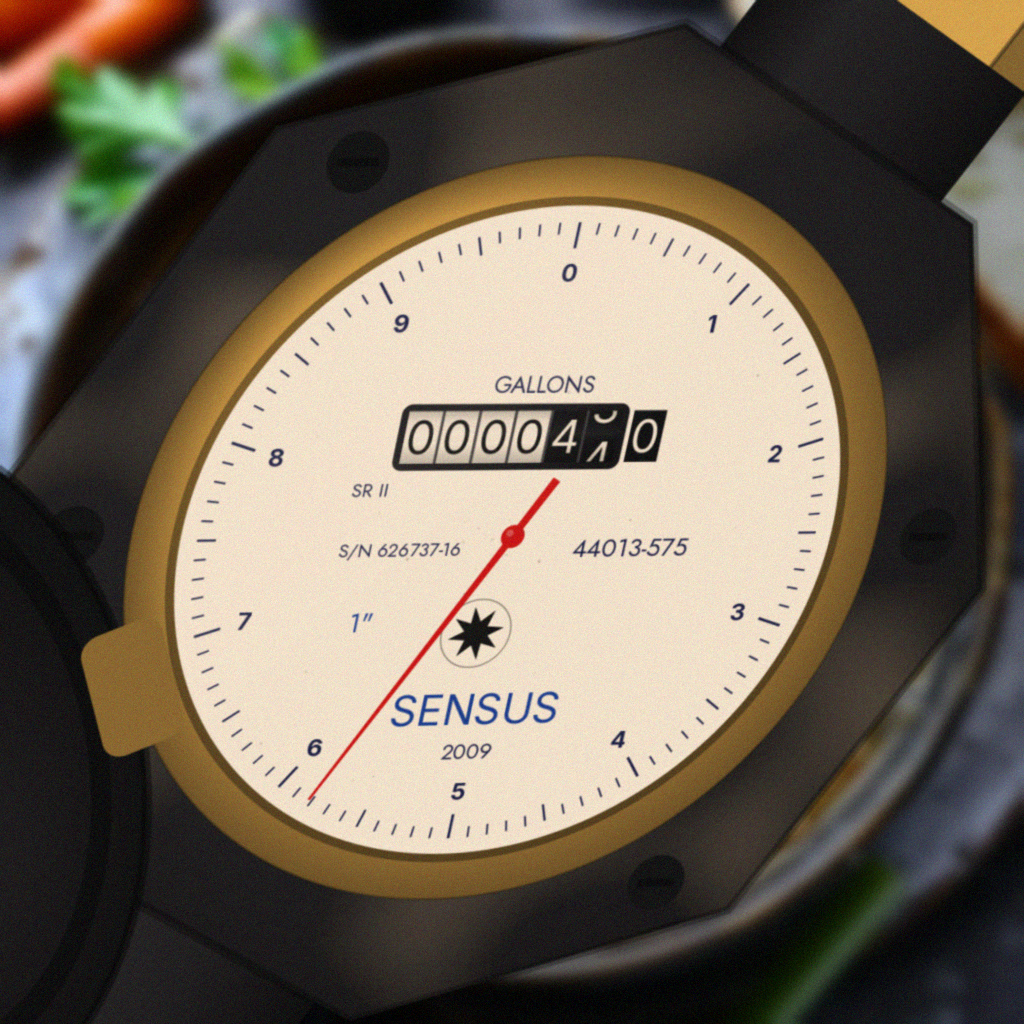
435.8
